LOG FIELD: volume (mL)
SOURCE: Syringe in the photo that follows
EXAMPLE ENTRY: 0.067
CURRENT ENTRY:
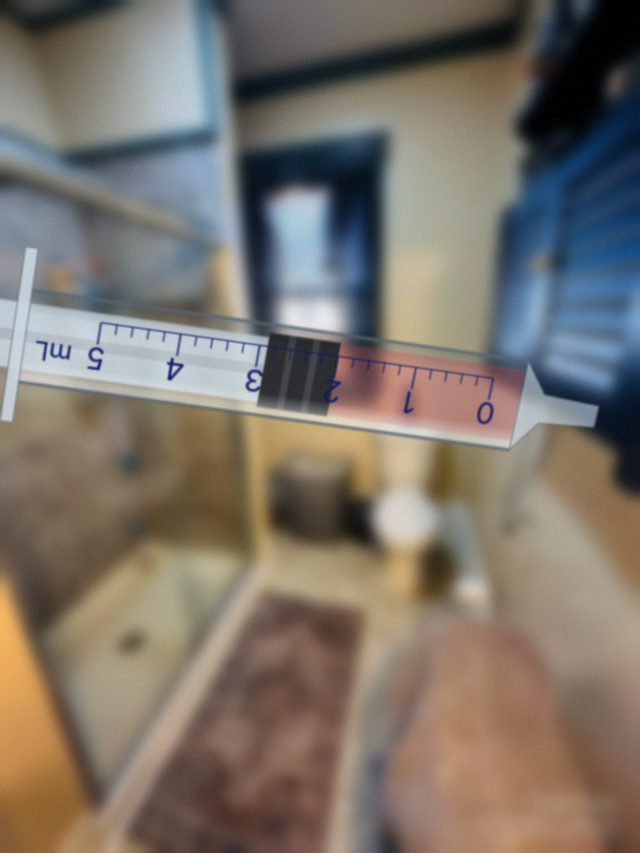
2
